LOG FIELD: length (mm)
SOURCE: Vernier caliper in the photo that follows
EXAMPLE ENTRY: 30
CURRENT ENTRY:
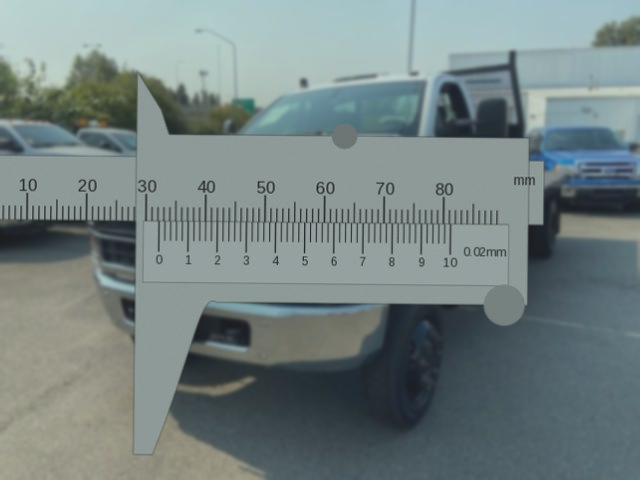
32.2
